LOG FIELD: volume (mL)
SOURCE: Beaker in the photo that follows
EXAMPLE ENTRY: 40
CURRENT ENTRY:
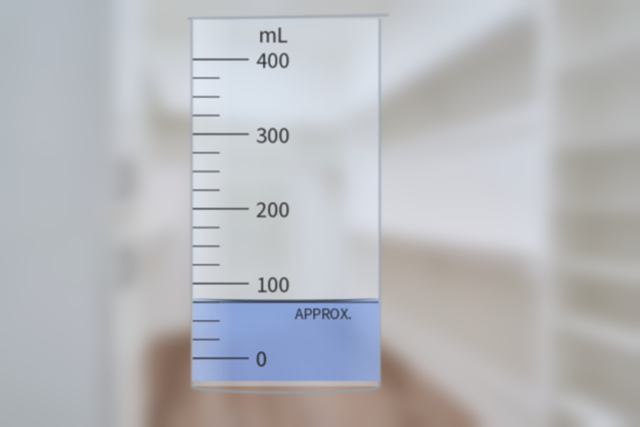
75
